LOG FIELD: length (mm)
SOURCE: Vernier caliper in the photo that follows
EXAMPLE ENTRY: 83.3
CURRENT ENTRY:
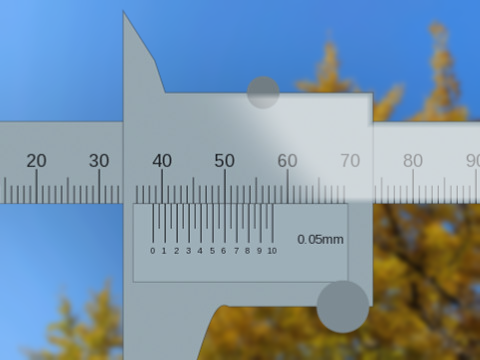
38.6
